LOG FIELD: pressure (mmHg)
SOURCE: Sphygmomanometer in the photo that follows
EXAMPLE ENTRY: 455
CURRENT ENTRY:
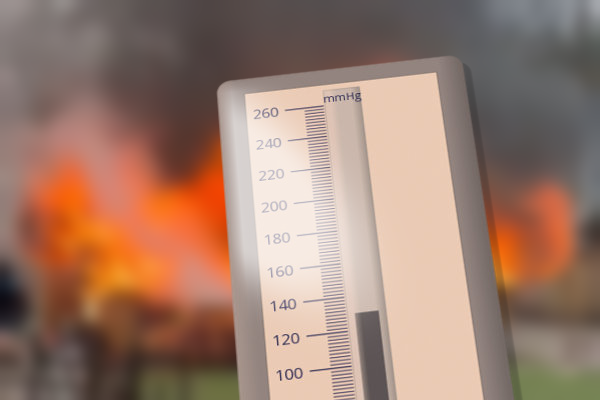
130
